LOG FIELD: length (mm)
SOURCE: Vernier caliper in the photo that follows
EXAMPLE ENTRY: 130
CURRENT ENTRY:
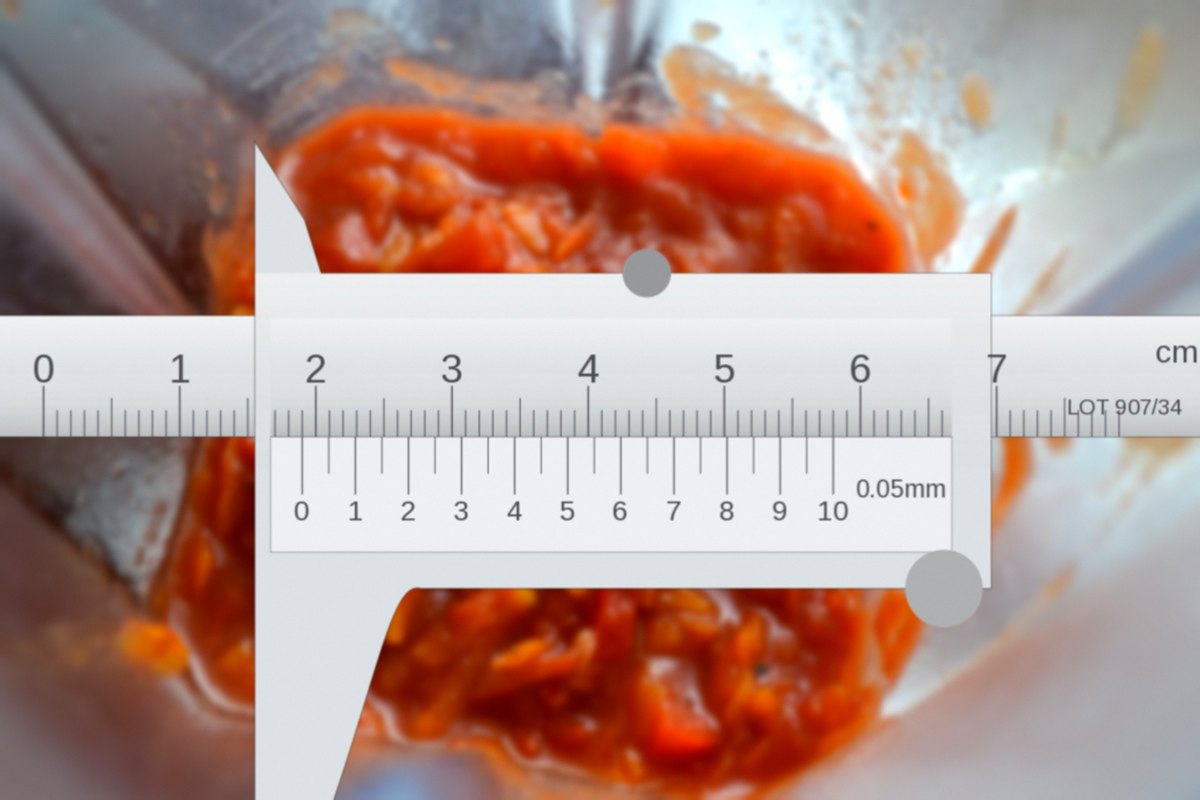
19.0
